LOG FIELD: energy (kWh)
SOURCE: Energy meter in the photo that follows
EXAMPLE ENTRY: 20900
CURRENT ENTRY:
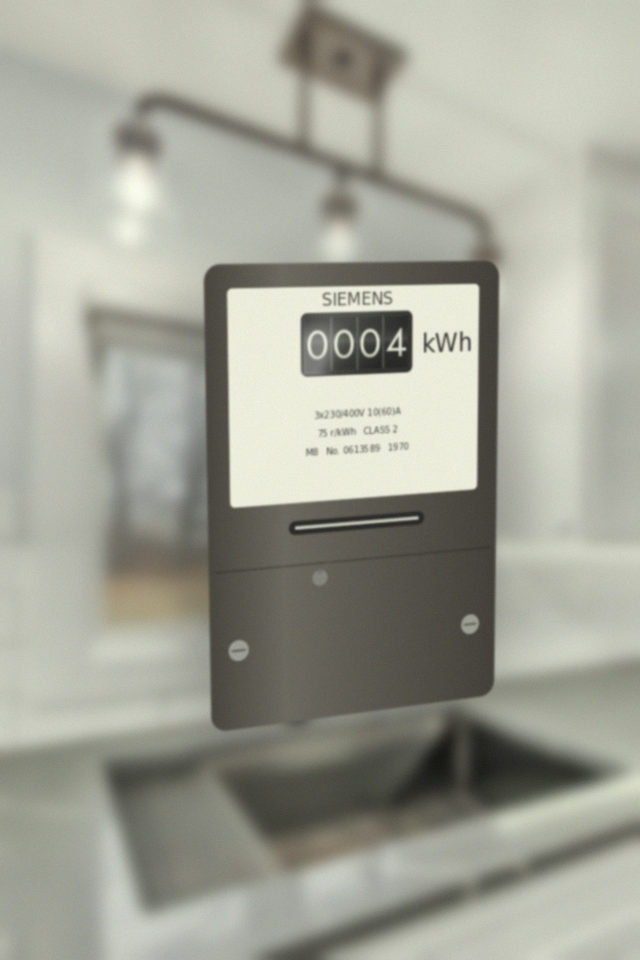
4
